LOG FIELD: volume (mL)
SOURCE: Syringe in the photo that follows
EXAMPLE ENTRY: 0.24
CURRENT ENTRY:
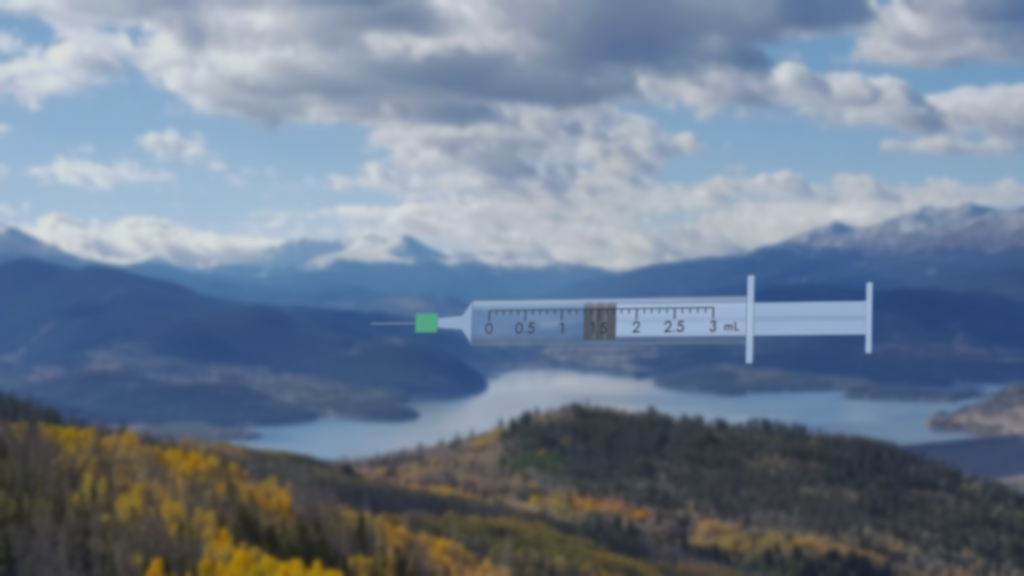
1.3
